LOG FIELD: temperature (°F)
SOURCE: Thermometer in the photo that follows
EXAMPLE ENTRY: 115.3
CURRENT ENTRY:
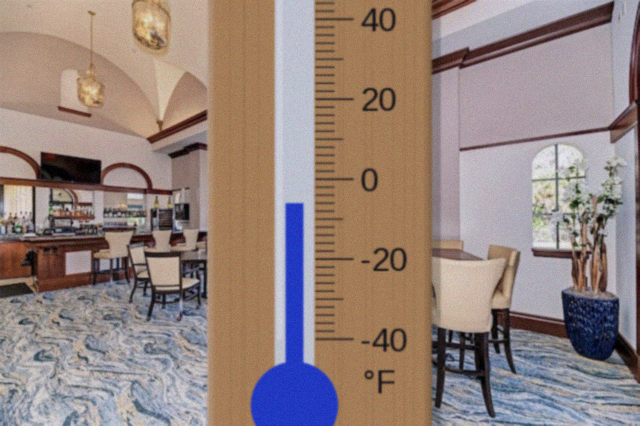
-6
